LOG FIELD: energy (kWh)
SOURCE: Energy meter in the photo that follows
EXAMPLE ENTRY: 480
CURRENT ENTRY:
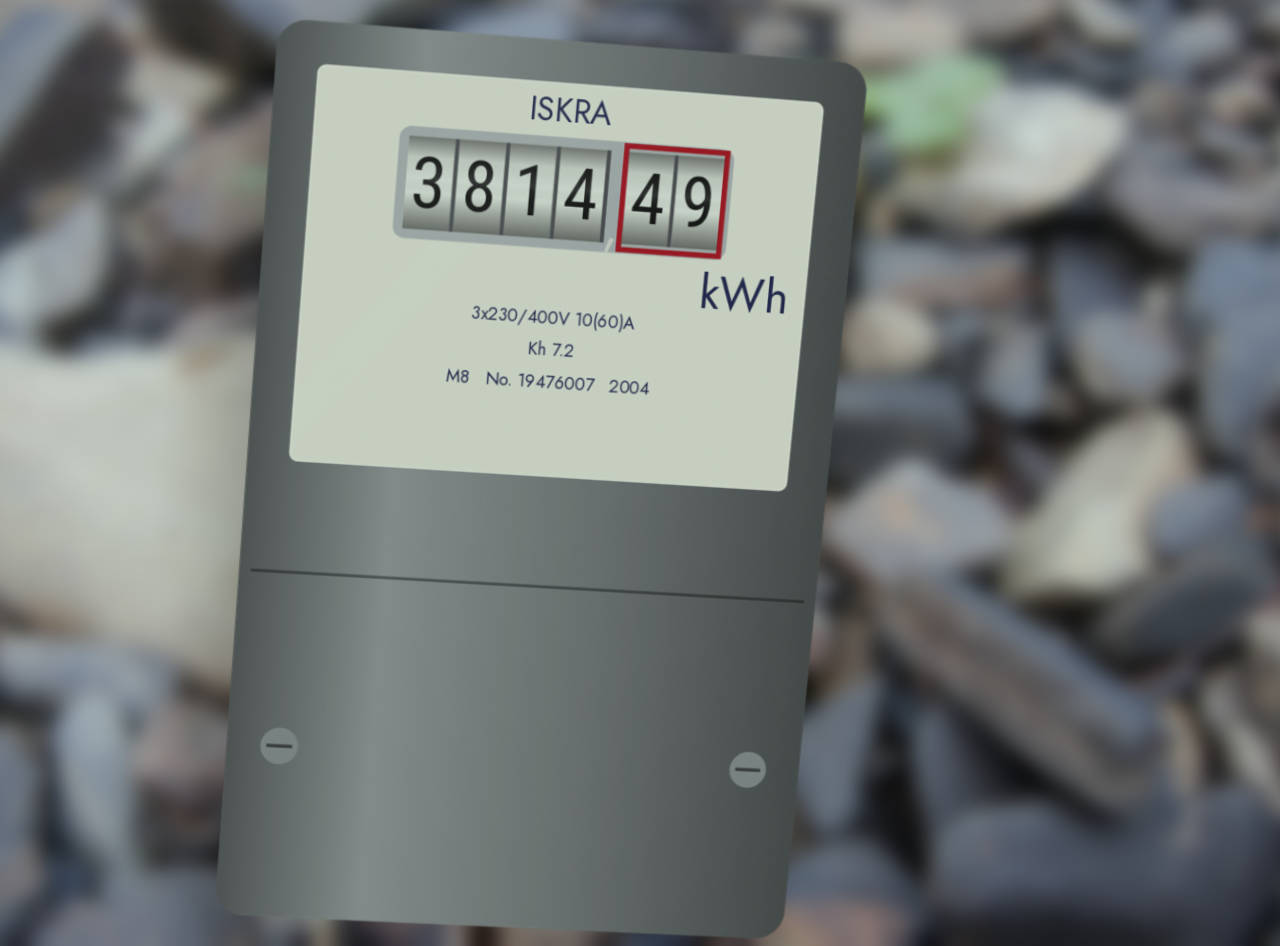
3814.49
